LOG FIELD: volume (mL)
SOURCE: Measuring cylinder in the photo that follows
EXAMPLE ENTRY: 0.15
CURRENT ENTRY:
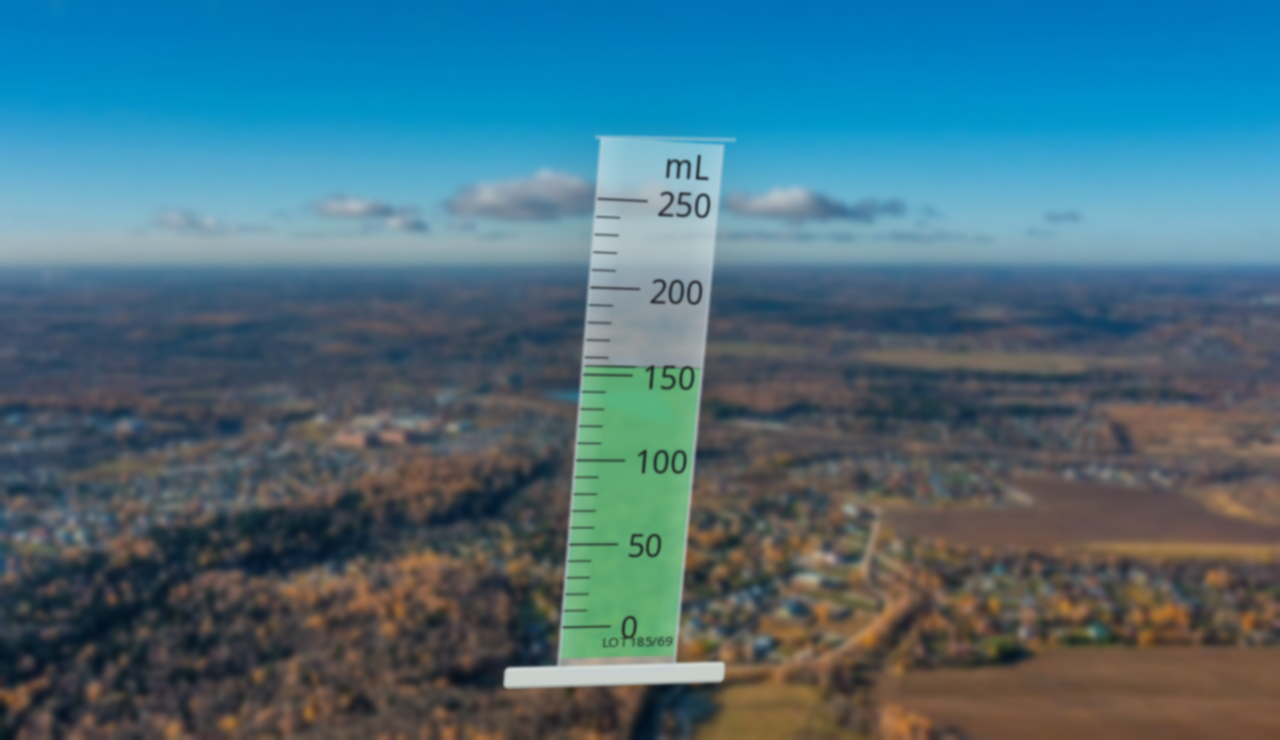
155
